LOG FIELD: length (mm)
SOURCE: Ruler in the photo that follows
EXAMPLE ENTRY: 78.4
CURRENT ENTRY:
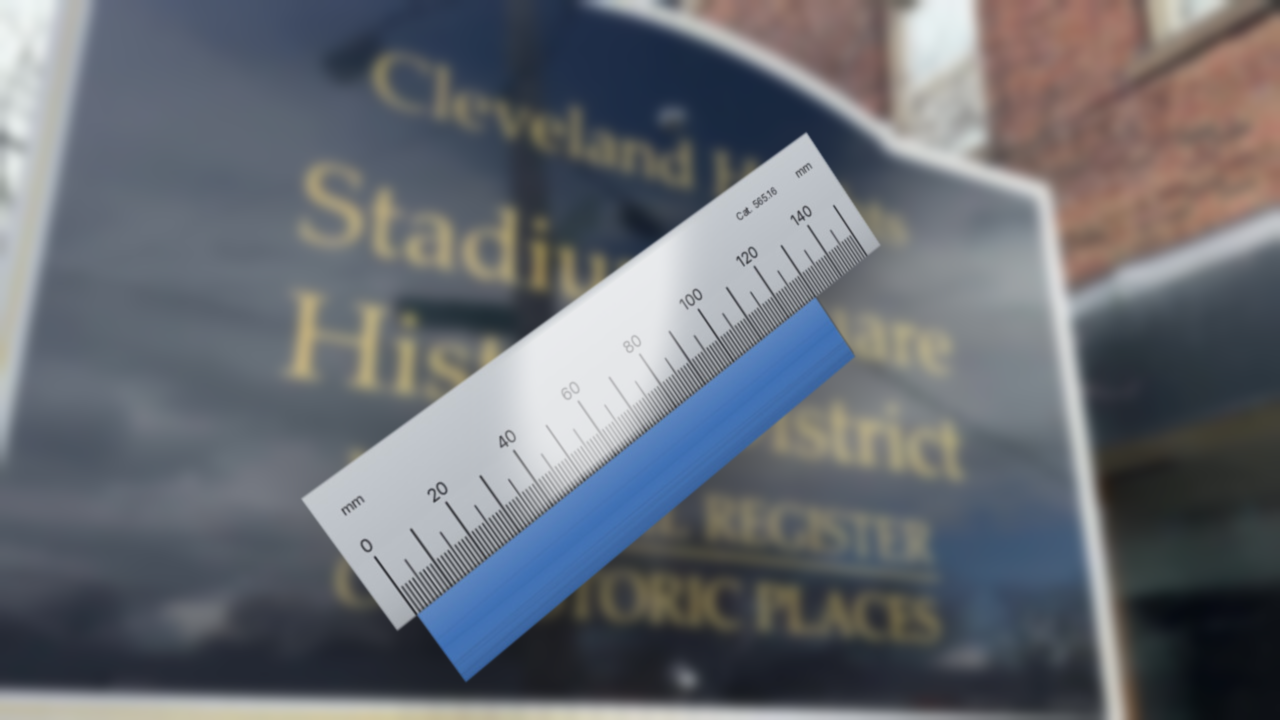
130
